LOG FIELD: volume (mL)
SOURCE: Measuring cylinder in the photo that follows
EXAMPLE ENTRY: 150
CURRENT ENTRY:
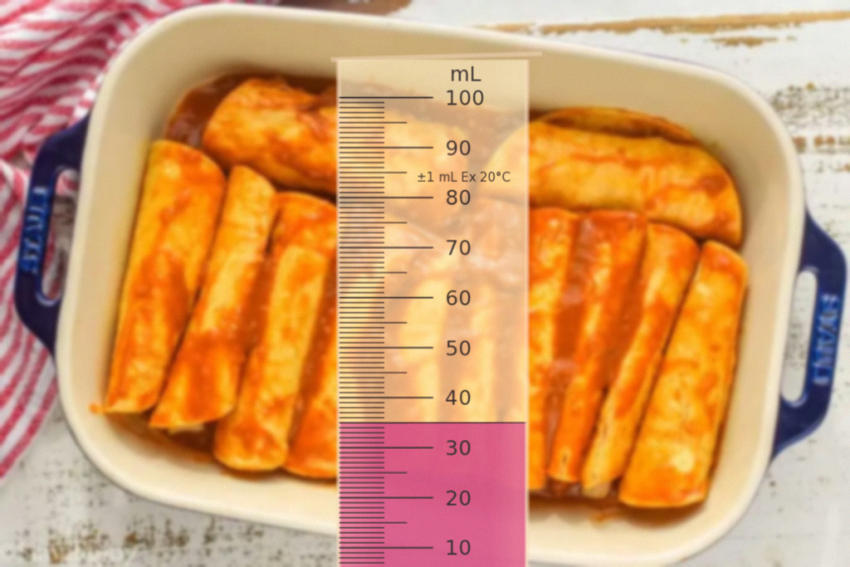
35
